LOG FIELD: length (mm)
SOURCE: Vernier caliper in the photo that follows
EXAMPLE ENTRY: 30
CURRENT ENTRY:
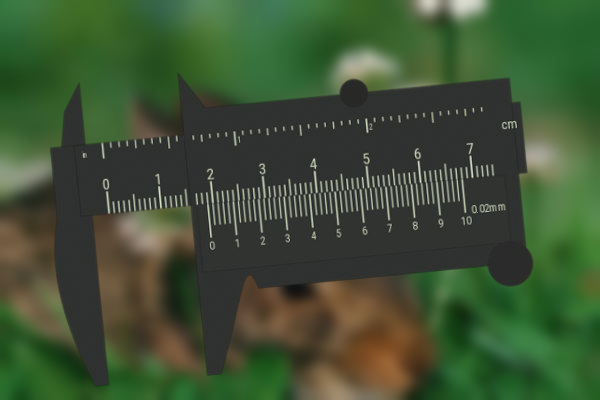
19.0
